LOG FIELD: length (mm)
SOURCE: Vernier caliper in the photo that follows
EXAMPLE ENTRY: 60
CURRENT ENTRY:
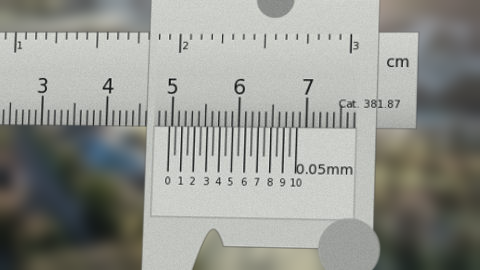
49.6
